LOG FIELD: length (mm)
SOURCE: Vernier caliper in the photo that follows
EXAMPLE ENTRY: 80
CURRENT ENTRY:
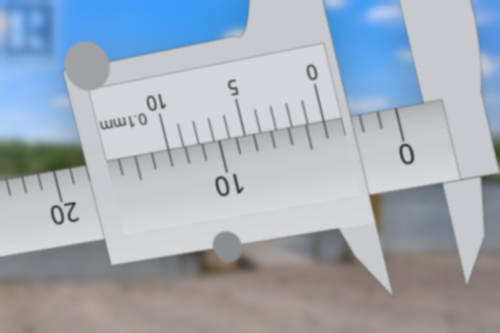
4.0
